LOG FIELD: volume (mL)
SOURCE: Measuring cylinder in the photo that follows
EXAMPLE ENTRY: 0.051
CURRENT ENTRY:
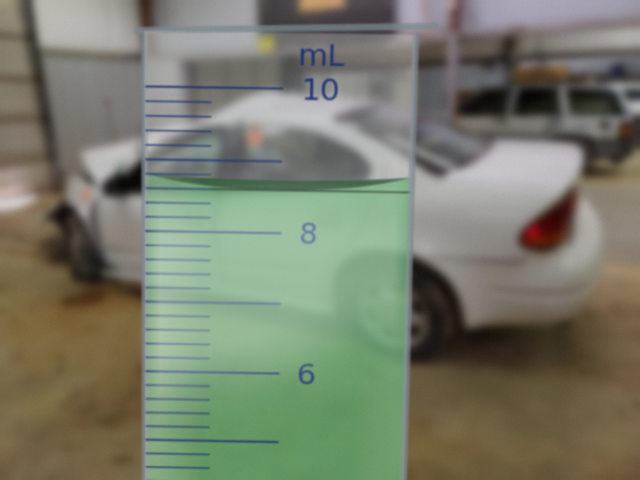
8.6
